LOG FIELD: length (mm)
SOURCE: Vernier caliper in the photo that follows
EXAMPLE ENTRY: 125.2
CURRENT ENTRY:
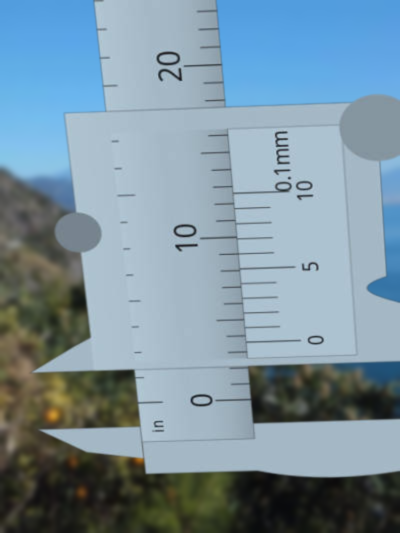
3.6
